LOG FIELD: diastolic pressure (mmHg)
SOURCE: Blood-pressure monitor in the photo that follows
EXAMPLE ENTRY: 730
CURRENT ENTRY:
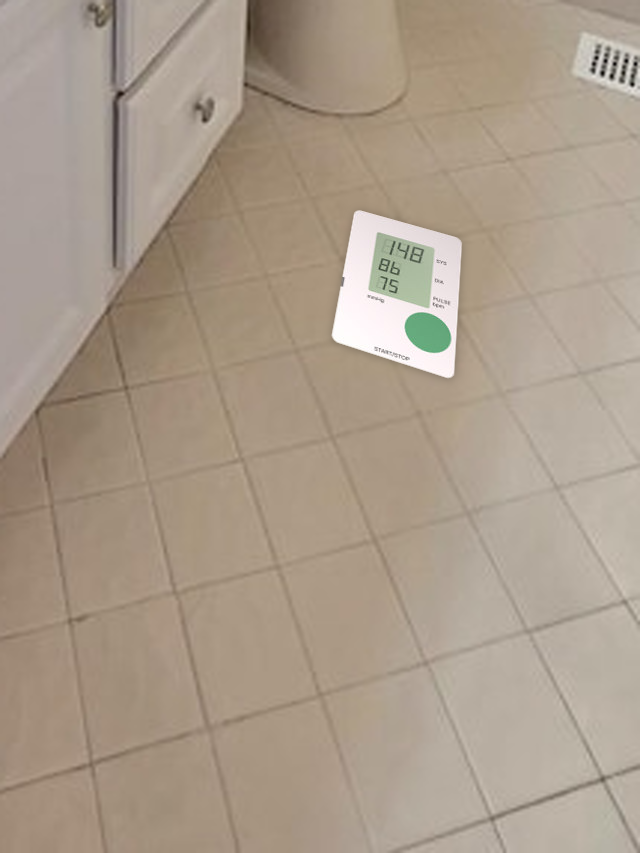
86
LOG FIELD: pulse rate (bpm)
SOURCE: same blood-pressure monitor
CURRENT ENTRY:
75
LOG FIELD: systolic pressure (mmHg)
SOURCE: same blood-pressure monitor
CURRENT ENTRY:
148
